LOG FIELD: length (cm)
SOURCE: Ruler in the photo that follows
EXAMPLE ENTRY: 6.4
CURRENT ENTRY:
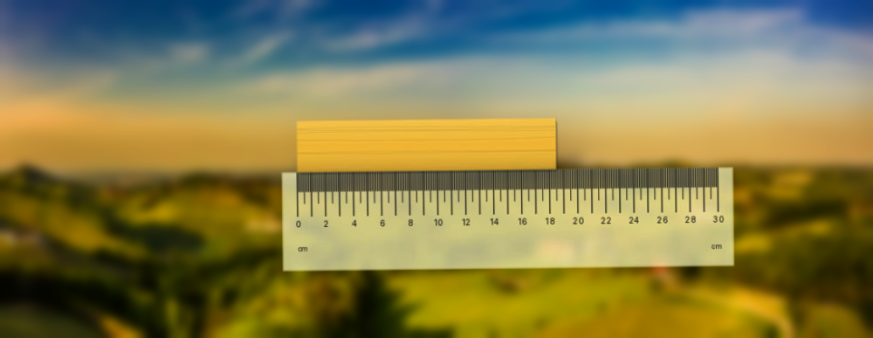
18.5
